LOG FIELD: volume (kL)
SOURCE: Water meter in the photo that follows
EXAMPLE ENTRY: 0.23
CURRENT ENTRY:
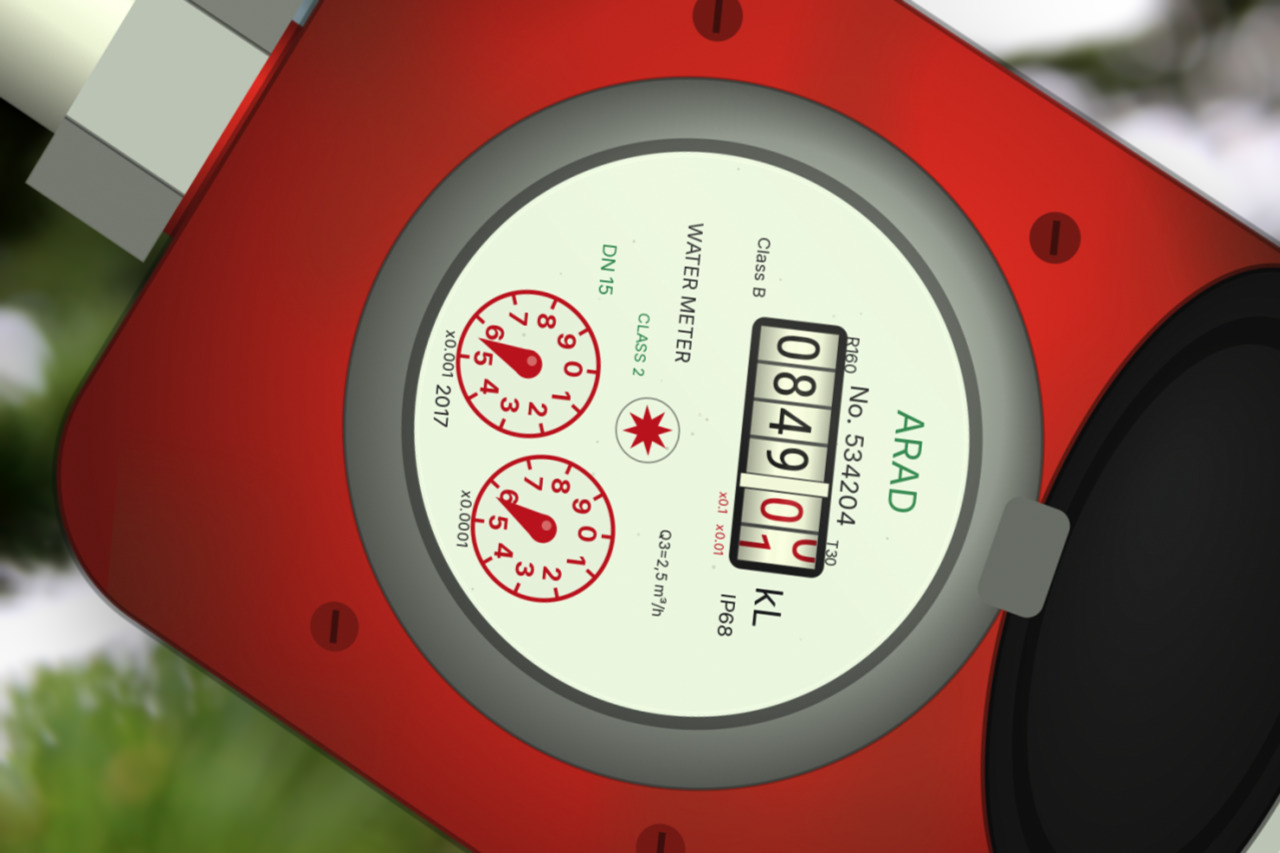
849.0055
